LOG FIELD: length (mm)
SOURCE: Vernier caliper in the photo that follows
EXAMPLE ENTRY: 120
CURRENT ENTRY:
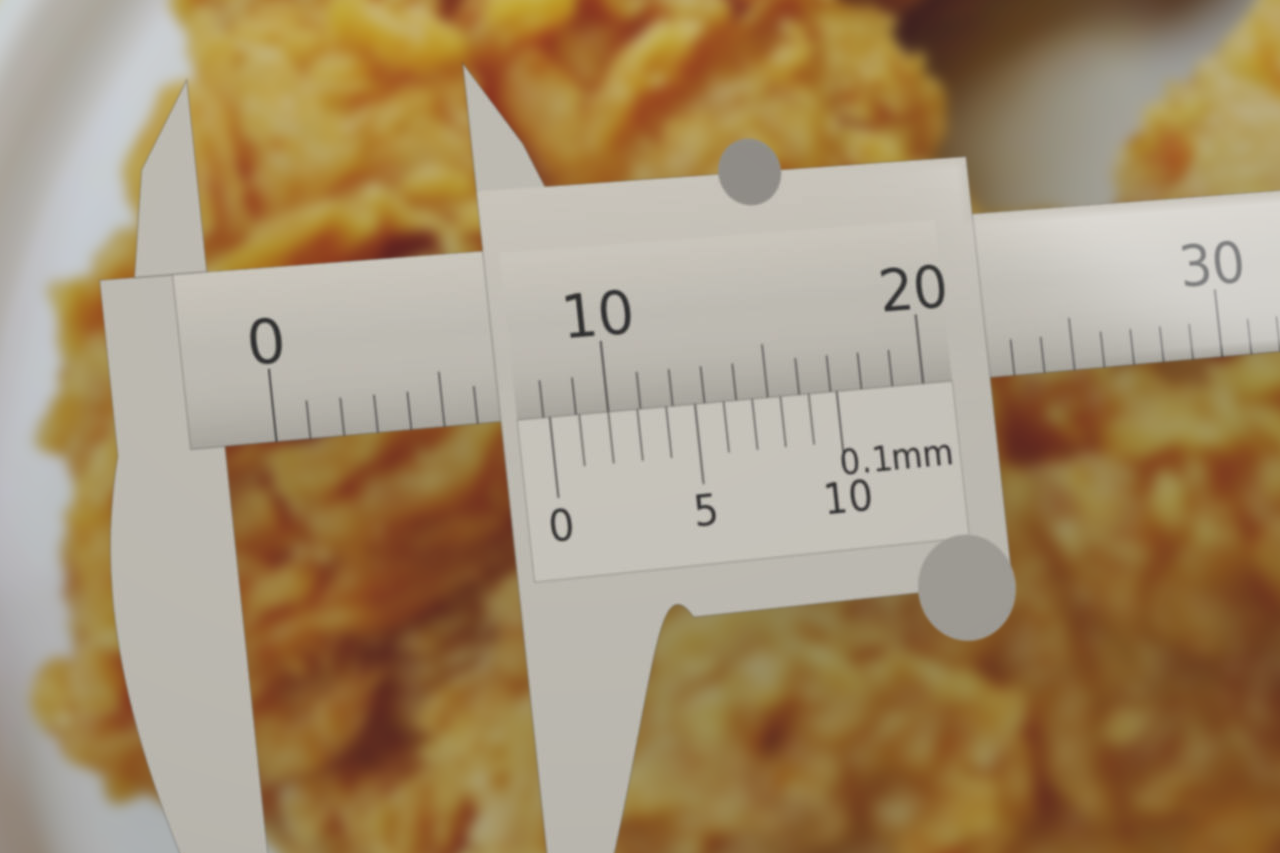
8.2
